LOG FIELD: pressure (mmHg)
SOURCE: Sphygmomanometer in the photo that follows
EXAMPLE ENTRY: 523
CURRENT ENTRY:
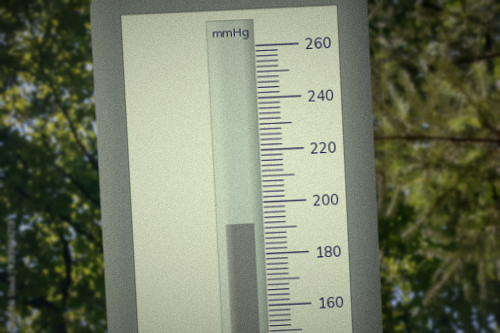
192
